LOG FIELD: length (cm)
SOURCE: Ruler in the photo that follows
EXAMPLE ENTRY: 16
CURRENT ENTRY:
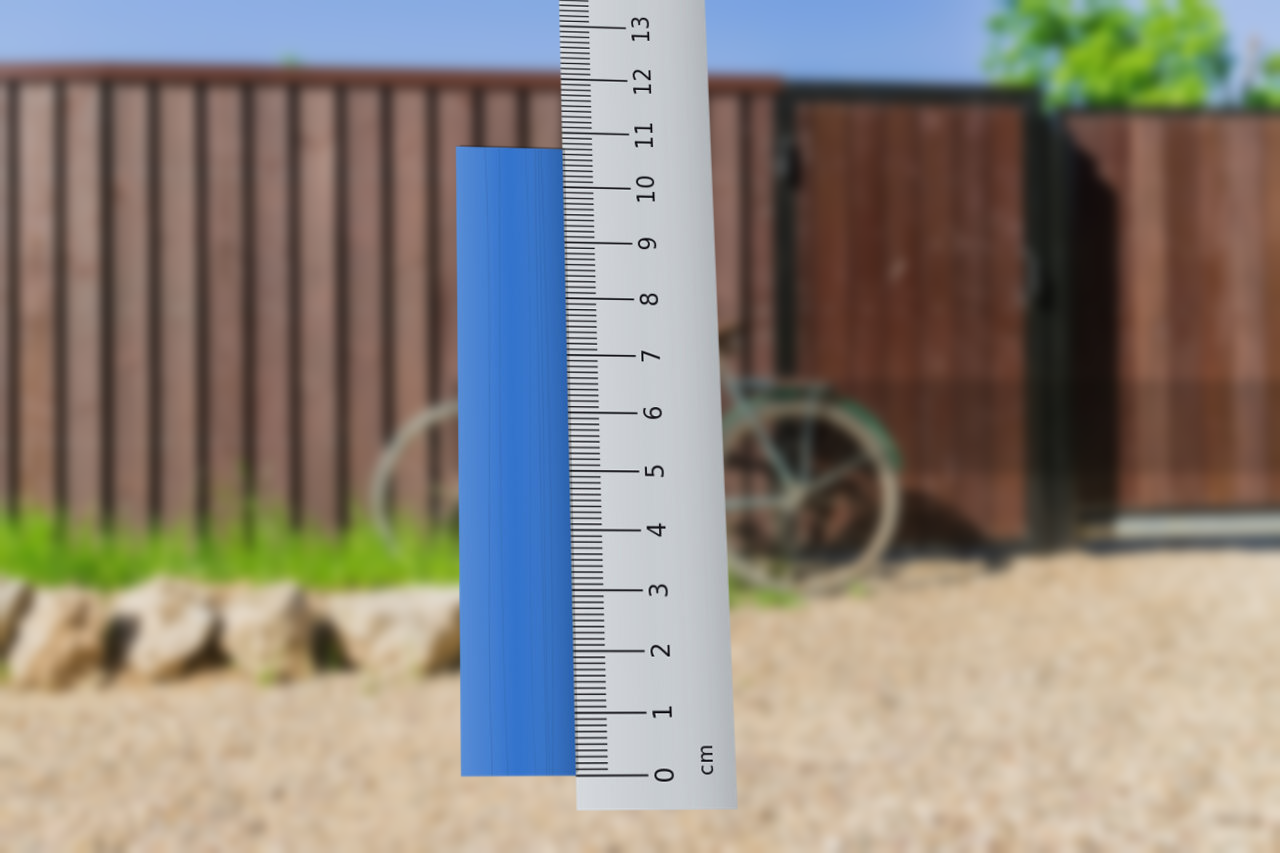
10.7
